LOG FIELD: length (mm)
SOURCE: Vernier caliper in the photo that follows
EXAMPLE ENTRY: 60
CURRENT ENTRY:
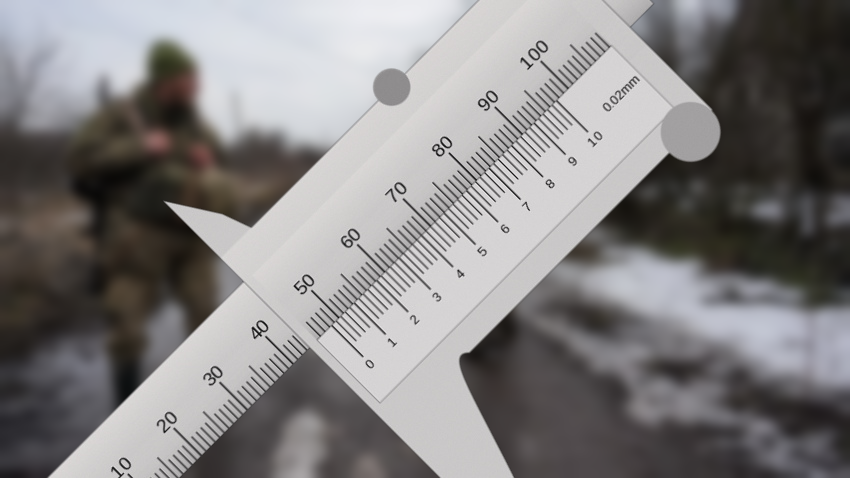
48.4
